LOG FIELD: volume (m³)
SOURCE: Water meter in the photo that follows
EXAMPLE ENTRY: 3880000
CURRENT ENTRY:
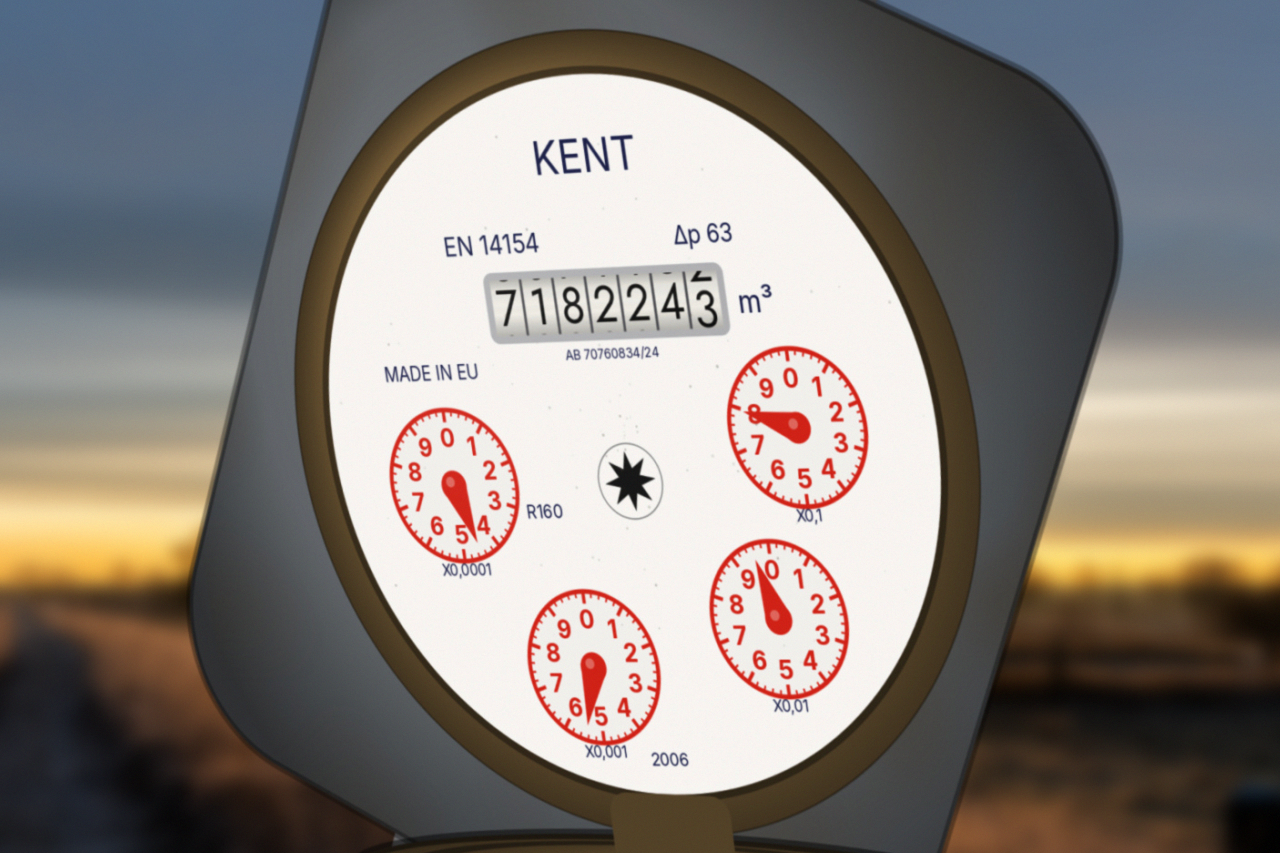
7182242.7954
